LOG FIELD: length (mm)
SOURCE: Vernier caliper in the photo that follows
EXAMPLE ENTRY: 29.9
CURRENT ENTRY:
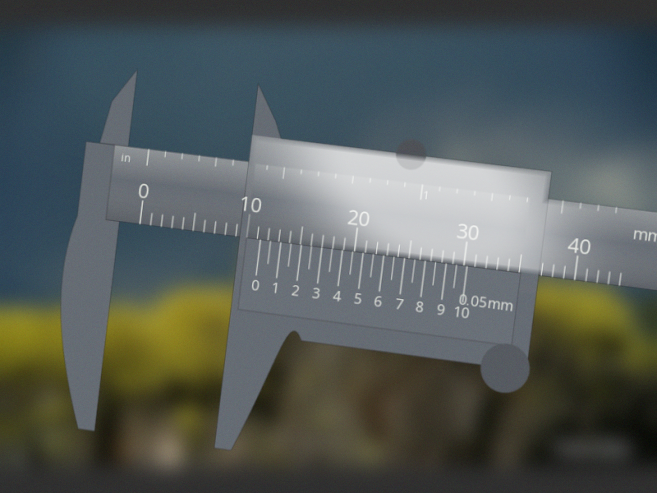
11.3
